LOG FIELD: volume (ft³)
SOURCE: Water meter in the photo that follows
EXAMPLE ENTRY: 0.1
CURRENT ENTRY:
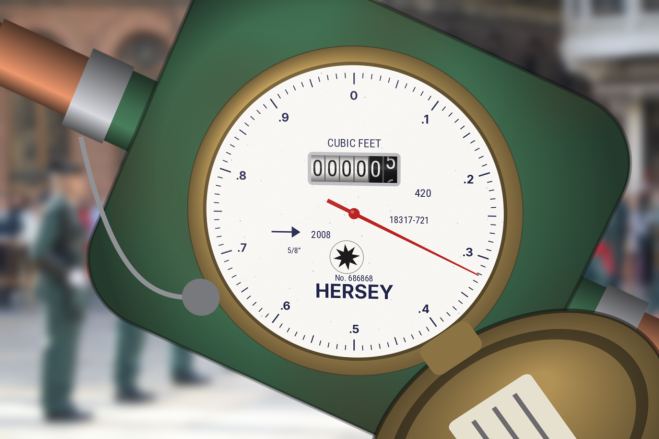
5.32
